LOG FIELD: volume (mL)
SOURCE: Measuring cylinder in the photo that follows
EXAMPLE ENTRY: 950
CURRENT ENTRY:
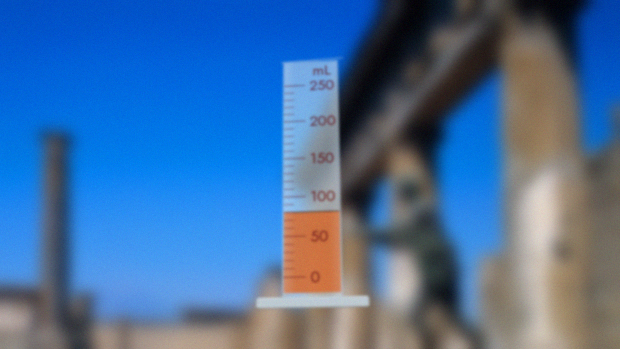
80
